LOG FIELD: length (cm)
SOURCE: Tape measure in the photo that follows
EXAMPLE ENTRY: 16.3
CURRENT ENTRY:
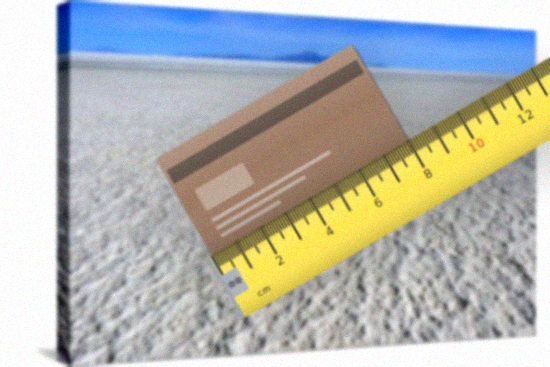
8
